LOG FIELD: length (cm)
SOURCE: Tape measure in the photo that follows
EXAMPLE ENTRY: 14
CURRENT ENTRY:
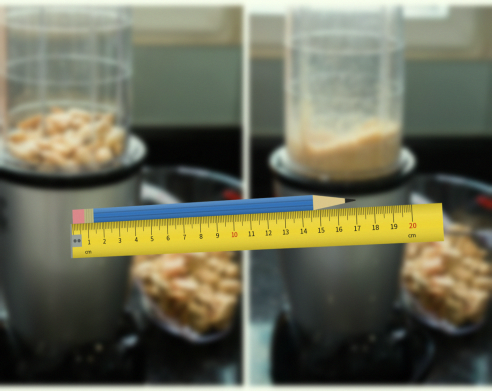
17
